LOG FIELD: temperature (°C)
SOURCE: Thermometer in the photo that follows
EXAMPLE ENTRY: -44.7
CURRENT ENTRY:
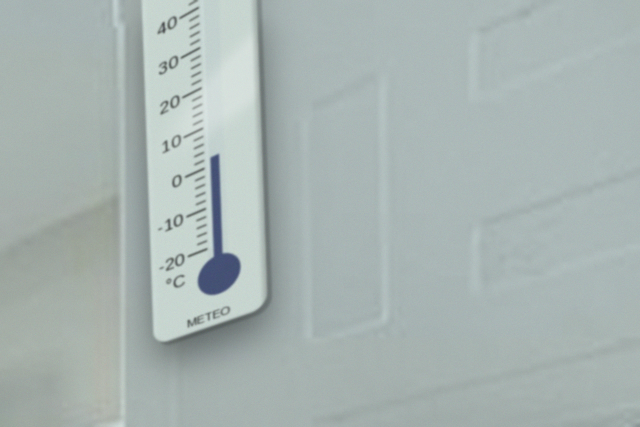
2
